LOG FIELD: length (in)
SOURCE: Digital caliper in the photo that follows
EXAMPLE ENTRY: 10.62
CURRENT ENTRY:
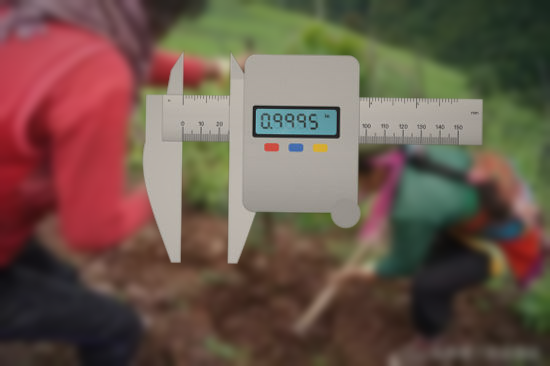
0.9995
